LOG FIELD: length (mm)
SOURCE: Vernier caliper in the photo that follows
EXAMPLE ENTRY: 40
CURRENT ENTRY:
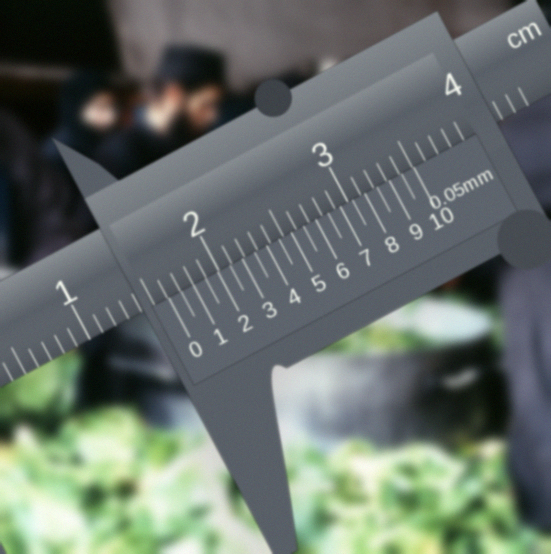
16.1
